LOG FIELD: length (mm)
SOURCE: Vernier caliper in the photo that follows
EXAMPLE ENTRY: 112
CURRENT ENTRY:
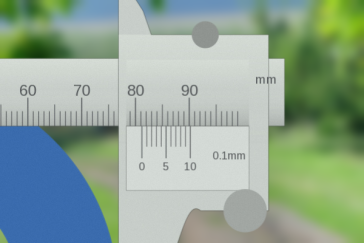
81.2
